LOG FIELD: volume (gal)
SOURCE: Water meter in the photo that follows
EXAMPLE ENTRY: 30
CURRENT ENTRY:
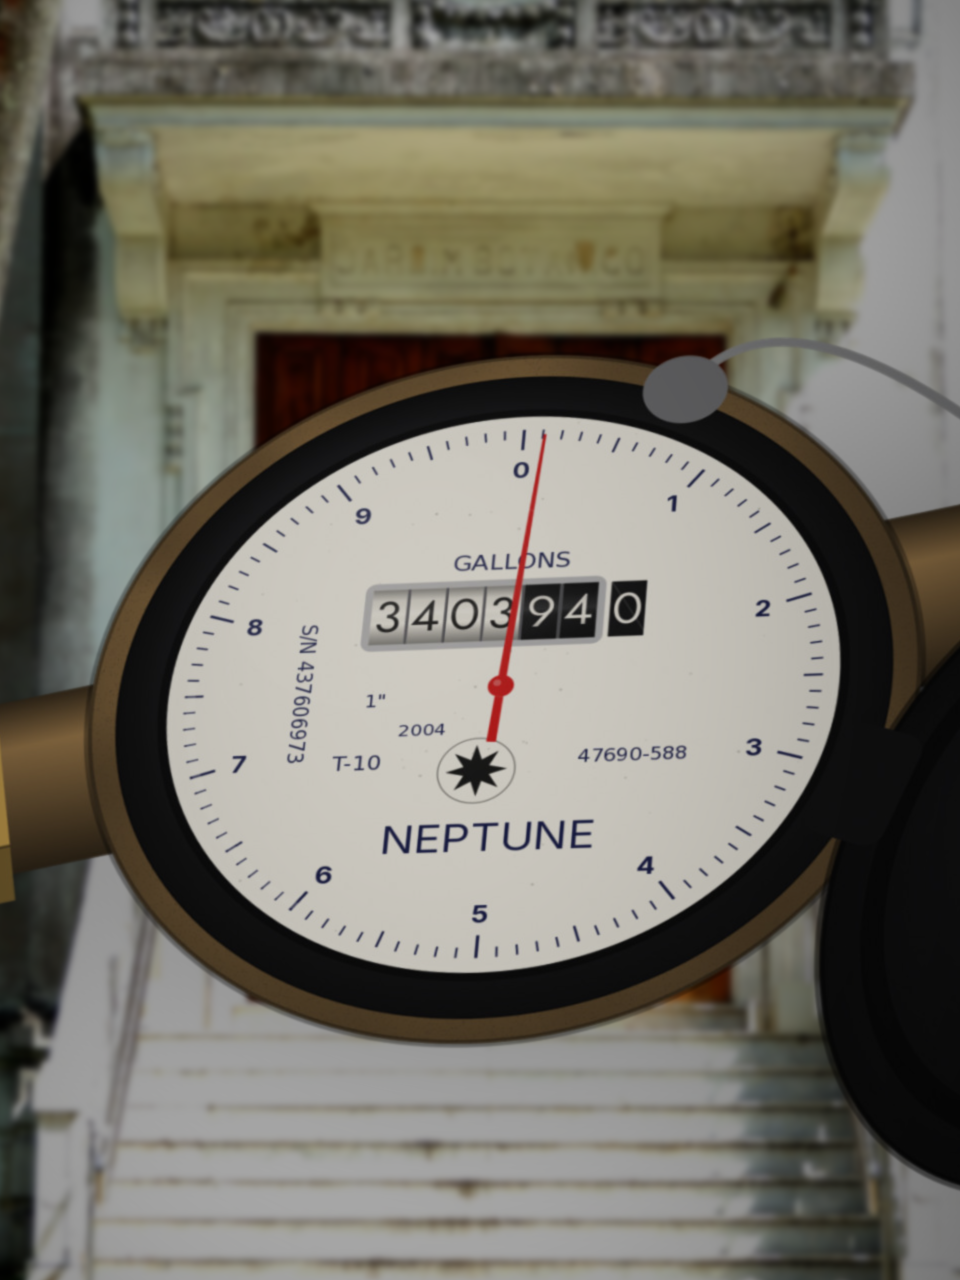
3403940.1
